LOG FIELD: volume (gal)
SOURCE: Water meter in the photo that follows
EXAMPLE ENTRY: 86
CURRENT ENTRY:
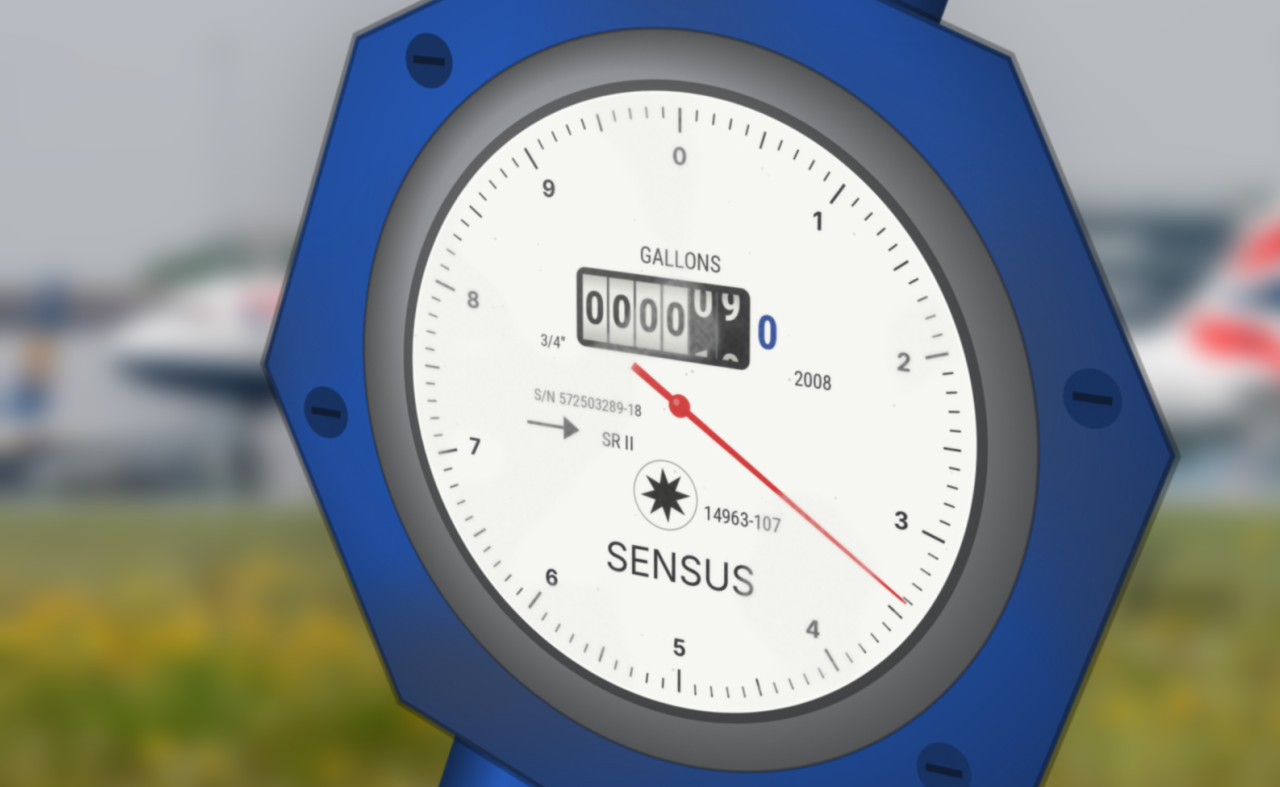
93.4
